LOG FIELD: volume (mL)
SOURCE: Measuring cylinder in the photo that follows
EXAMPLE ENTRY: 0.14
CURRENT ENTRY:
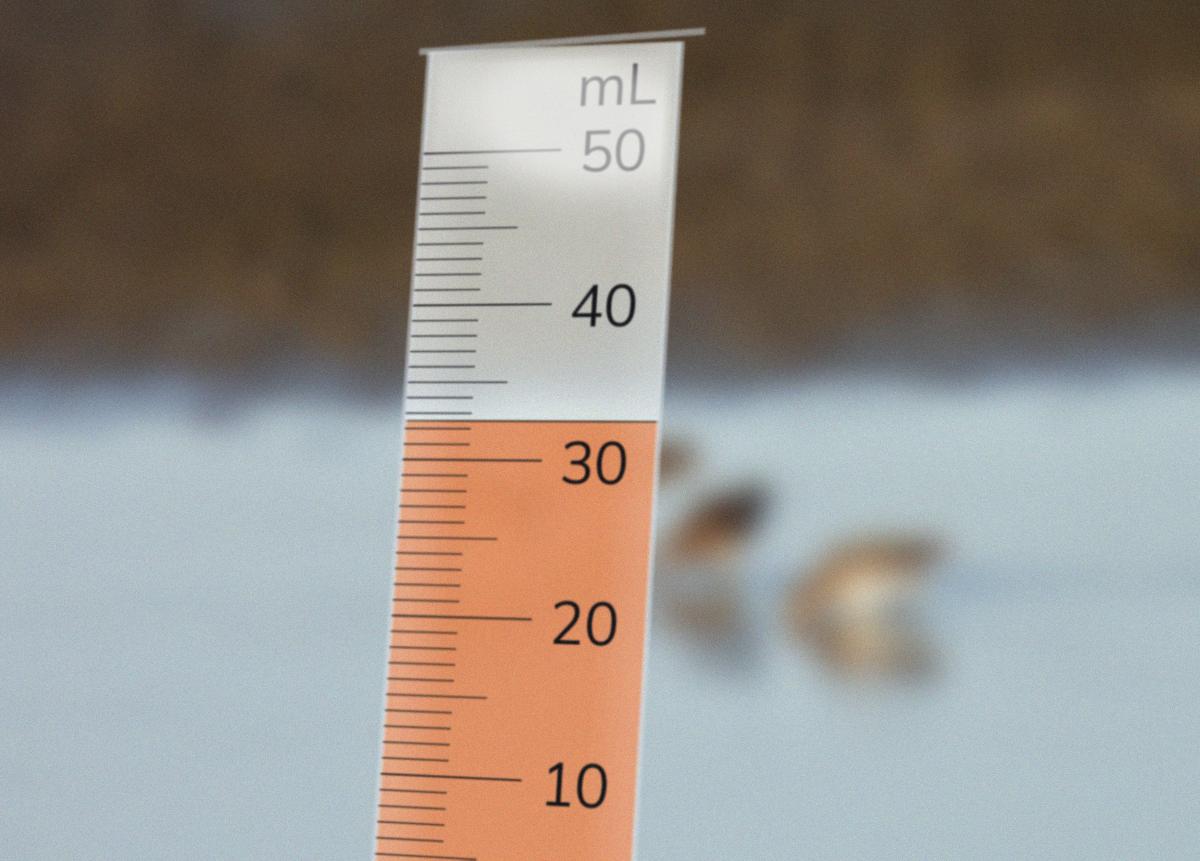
32.5
